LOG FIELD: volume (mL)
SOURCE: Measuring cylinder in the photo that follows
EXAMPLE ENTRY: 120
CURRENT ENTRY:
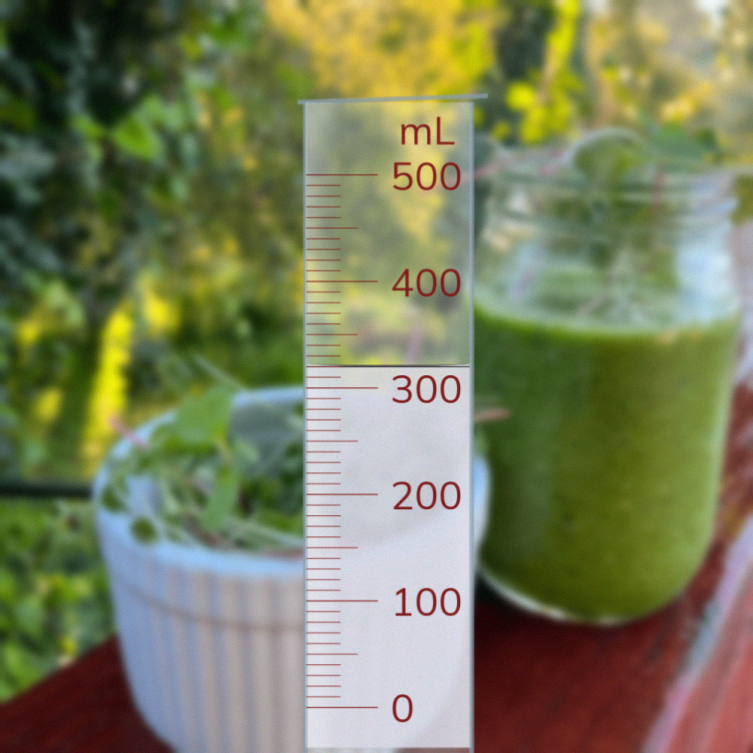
320
